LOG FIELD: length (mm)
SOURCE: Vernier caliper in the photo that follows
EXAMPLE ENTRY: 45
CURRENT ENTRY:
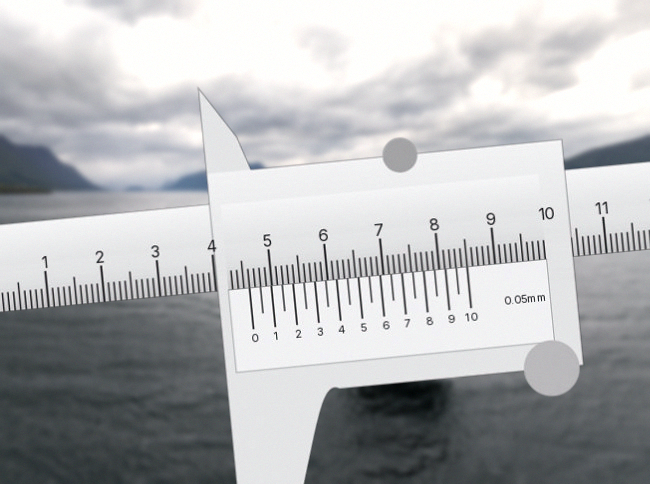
46.0
